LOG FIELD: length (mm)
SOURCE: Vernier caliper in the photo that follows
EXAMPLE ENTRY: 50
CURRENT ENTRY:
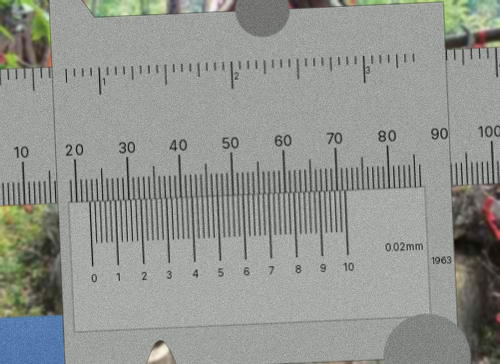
22.5
